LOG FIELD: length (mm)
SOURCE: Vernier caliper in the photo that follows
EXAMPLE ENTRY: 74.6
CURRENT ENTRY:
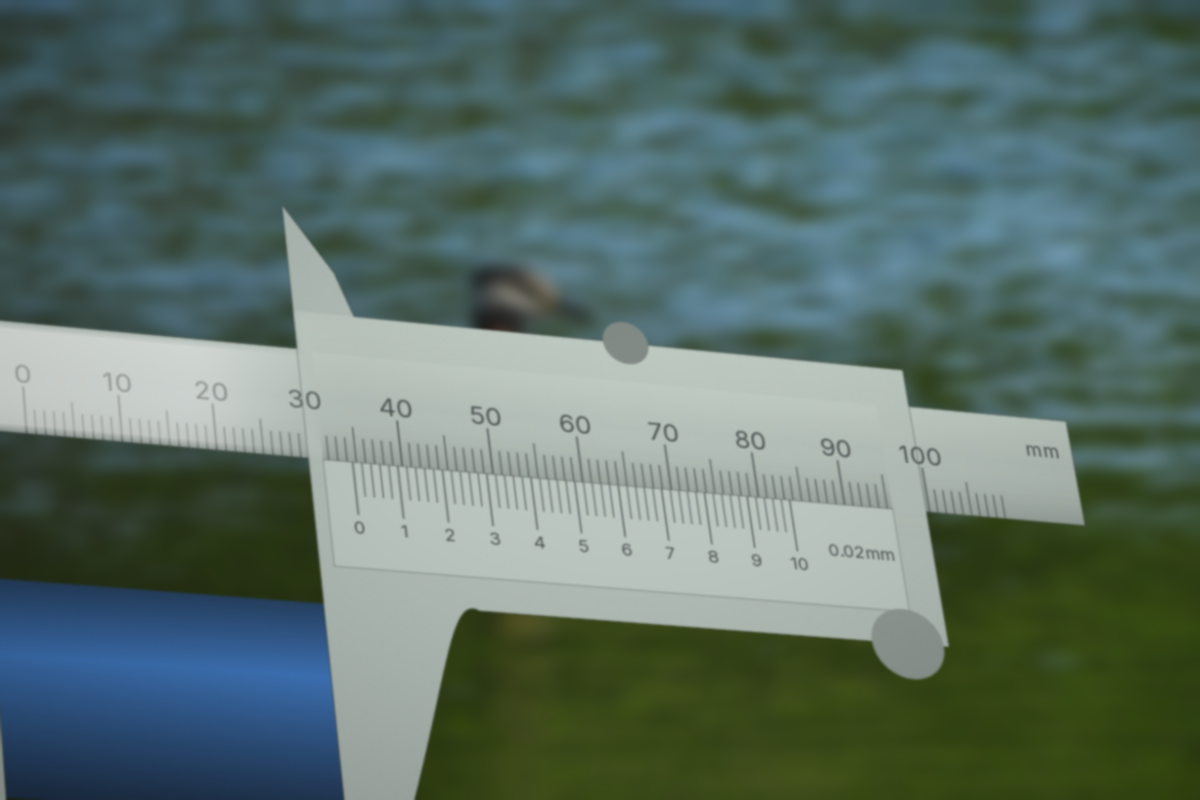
34.6
